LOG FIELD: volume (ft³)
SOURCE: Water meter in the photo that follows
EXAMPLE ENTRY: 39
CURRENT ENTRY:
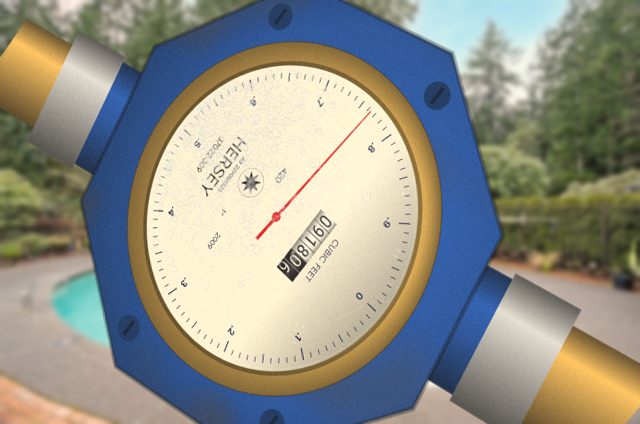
91805.76
